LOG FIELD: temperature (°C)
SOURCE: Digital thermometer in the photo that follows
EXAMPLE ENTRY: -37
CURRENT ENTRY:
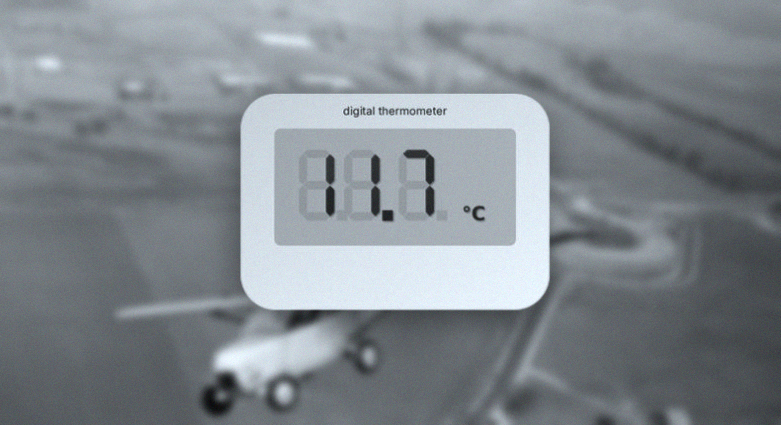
11.7
